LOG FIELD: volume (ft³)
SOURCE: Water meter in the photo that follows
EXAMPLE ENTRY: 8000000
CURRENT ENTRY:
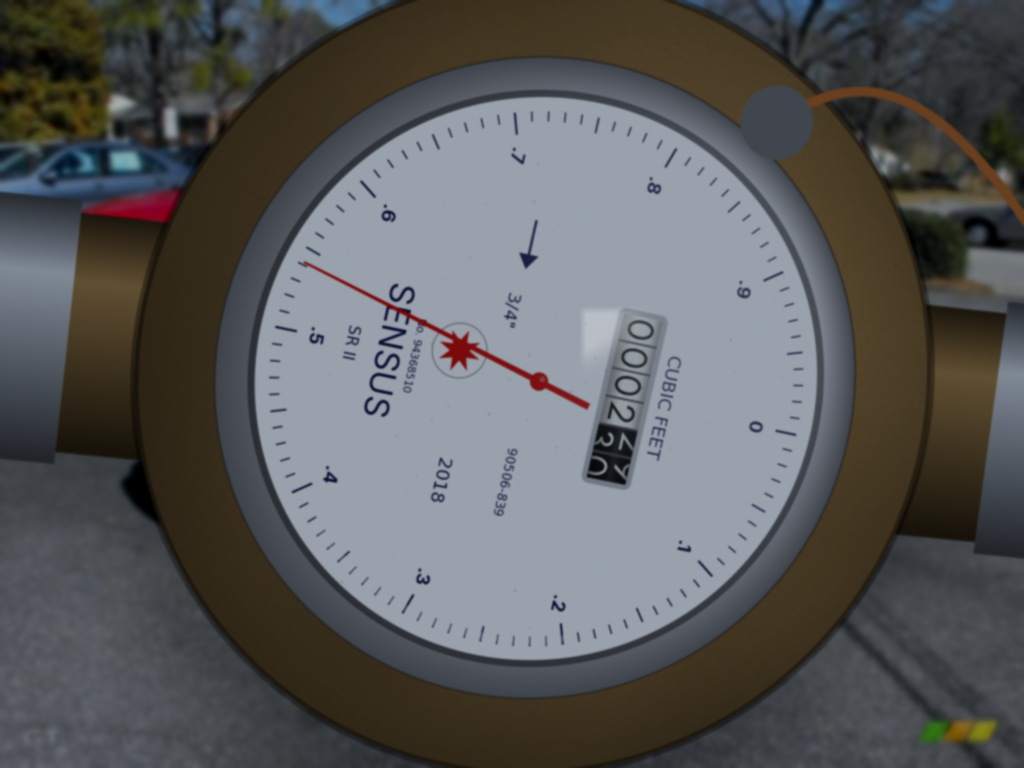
229.54
